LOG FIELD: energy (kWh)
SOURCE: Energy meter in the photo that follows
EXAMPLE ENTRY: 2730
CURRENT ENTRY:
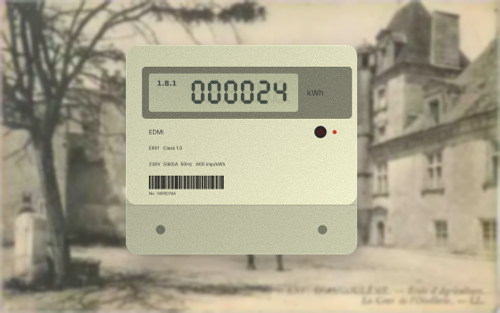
24
